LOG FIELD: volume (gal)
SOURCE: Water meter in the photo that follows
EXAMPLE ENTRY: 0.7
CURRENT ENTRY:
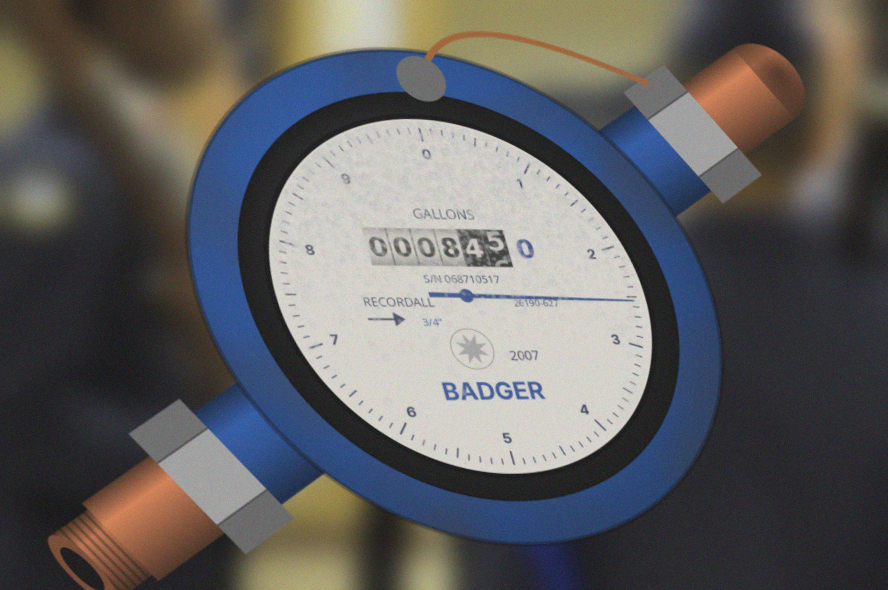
8452.5
